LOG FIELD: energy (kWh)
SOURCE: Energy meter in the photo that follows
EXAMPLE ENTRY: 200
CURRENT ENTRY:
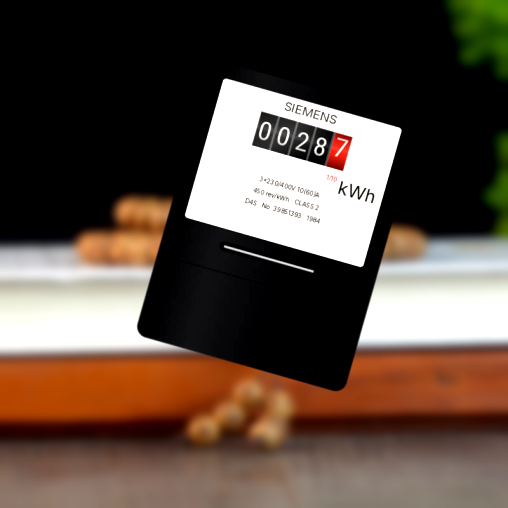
28.7
